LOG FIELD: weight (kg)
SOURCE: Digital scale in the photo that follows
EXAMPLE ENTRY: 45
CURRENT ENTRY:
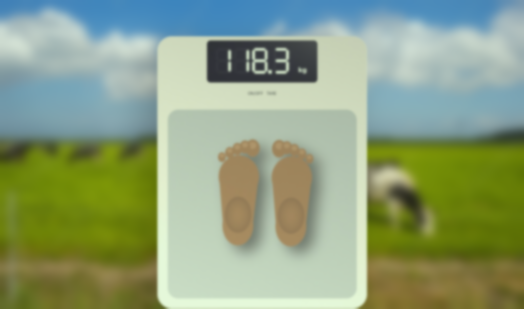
118.3
